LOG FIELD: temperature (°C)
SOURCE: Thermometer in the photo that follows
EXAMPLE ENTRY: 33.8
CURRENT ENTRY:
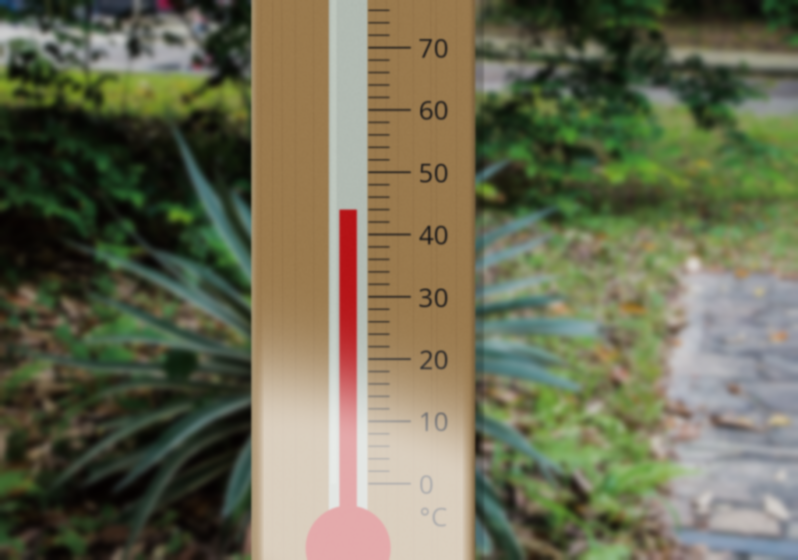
44
